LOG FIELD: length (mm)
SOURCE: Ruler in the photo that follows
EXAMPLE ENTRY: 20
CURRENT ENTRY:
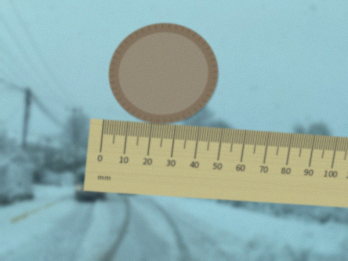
45
